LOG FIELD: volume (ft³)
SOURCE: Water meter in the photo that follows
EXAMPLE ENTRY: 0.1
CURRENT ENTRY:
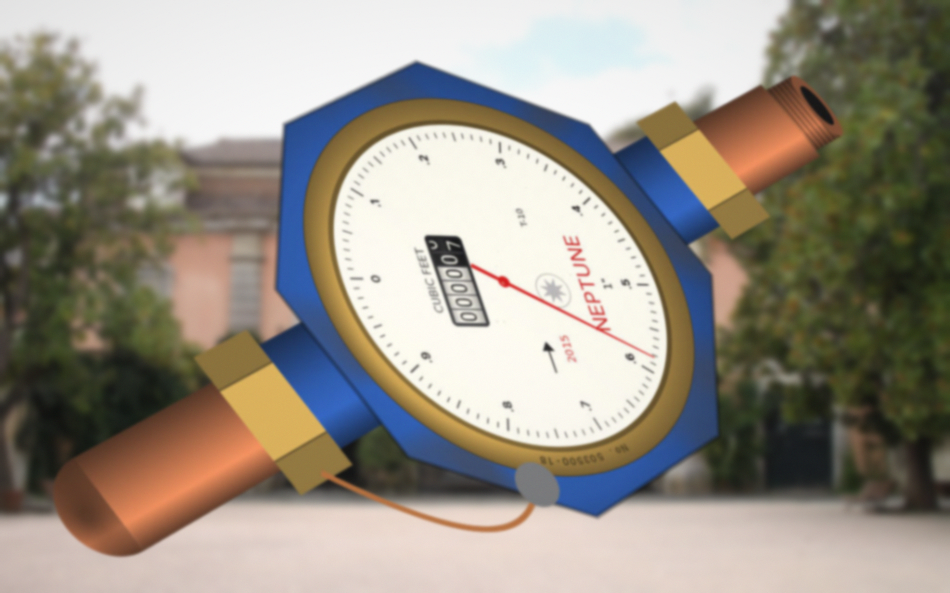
6.58
